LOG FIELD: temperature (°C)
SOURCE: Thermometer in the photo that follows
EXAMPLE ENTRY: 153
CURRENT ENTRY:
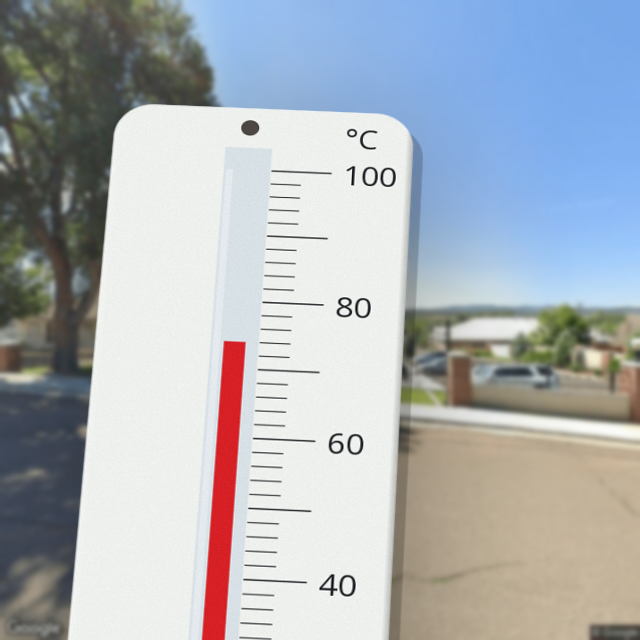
74
